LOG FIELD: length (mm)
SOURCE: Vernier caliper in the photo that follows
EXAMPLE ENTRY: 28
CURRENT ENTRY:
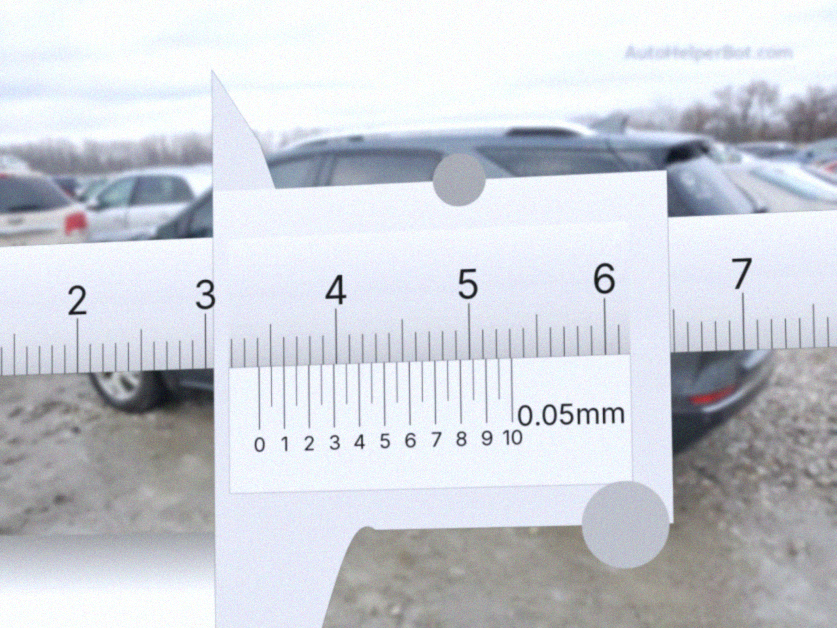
34.1
